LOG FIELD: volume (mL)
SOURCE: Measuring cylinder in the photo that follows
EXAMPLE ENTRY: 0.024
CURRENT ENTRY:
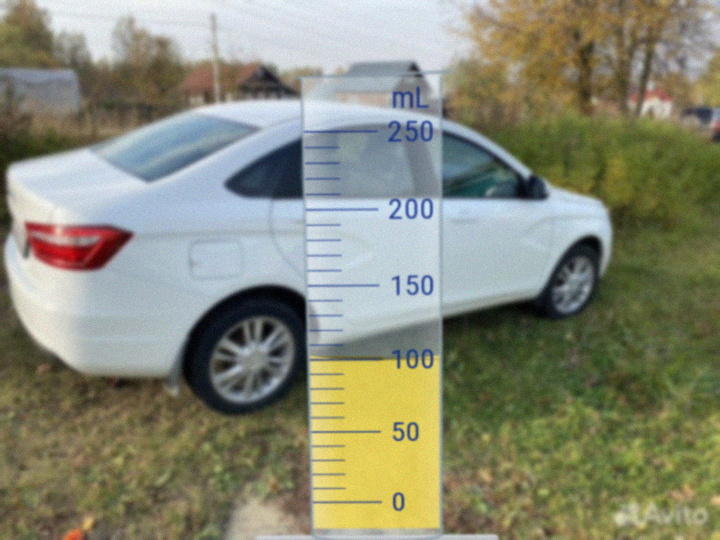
100
